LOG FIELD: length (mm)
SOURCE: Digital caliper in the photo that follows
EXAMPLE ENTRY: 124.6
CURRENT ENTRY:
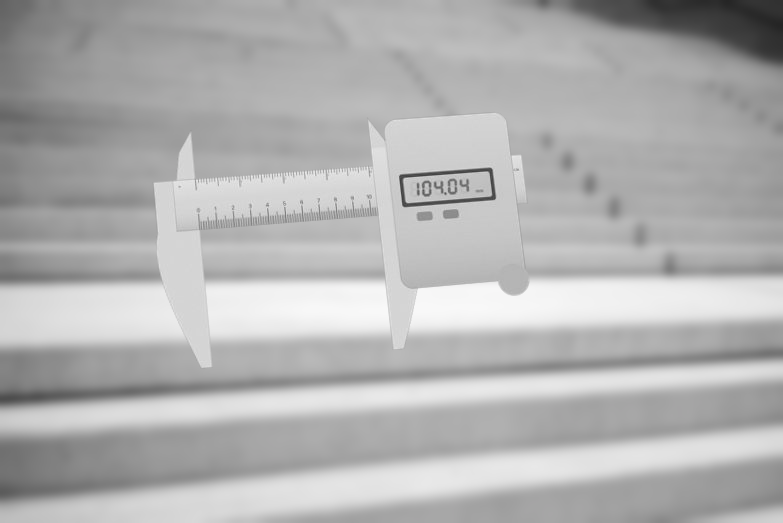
104.04
